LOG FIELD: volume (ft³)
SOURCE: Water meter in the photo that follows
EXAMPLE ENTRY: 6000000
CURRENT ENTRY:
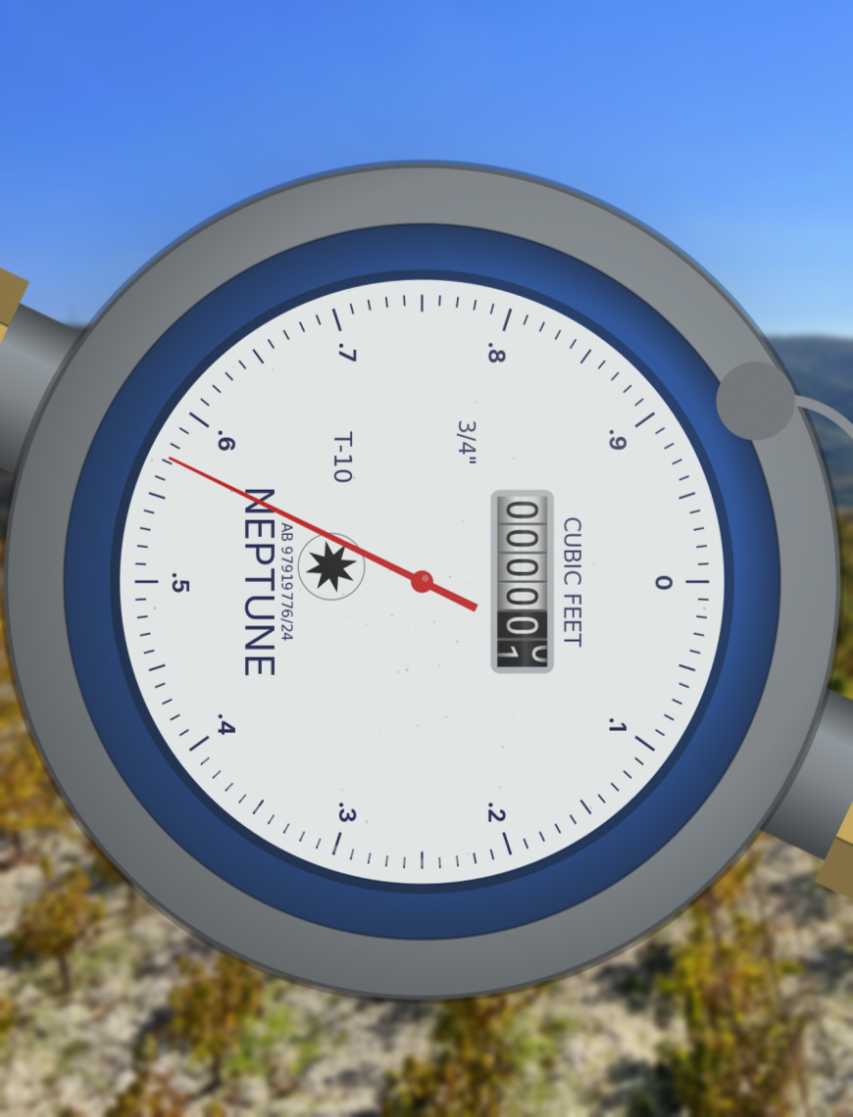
0.57
